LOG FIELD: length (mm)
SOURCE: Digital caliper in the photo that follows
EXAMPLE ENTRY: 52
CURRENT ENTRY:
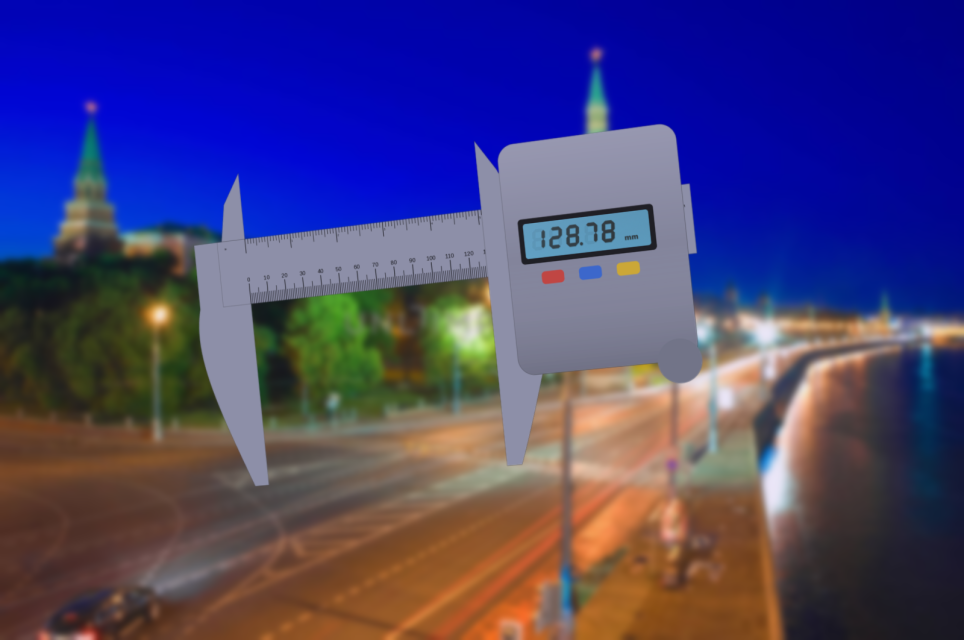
128.78
